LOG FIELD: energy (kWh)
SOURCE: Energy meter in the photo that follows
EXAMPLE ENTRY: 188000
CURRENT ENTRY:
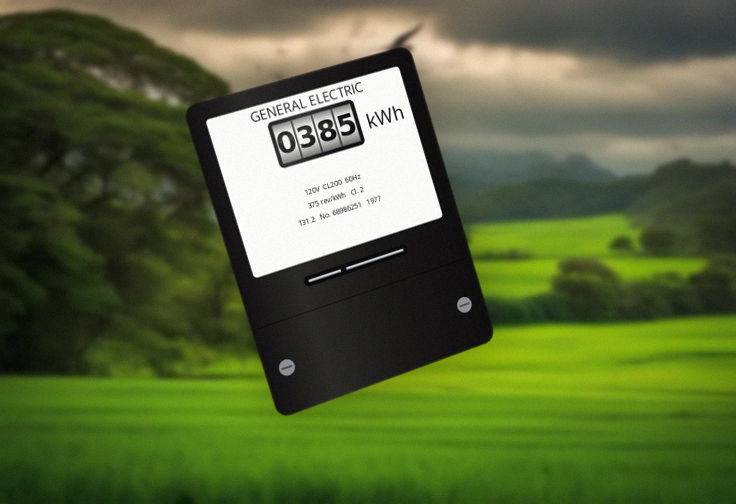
385
